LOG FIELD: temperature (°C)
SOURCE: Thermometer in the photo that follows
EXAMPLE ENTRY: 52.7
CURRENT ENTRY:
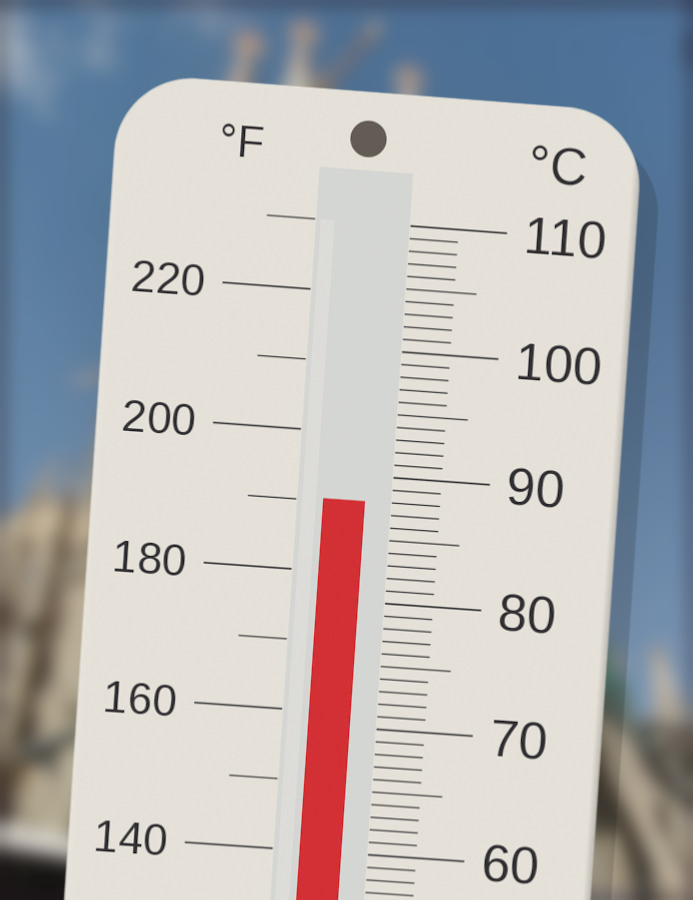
88
